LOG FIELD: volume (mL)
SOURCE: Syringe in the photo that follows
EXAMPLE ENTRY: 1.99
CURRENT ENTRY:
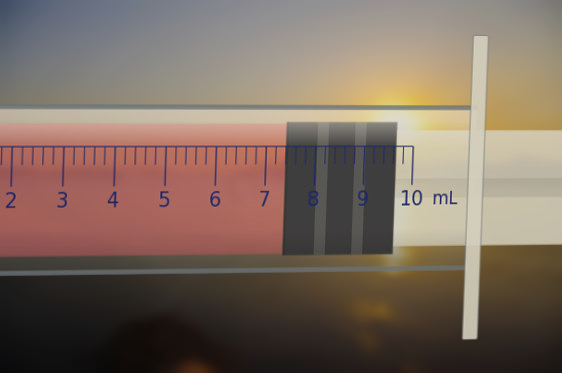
7.4
